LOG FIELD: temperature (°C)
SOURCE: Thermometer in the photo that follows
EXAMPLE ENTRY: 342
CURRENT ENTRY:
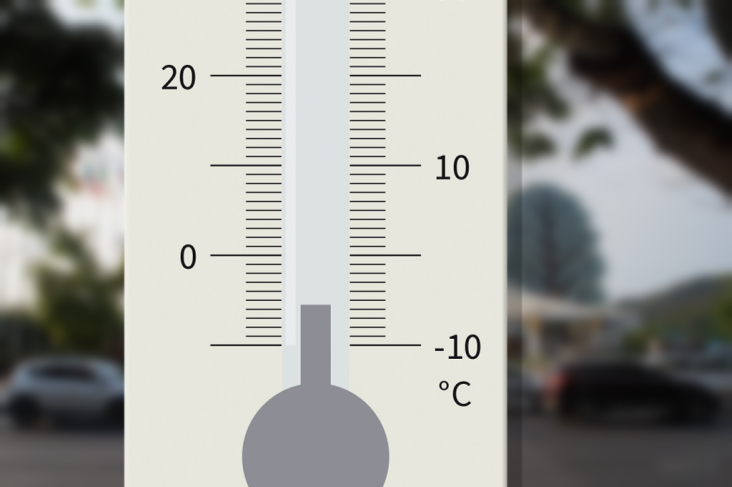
-5.5
